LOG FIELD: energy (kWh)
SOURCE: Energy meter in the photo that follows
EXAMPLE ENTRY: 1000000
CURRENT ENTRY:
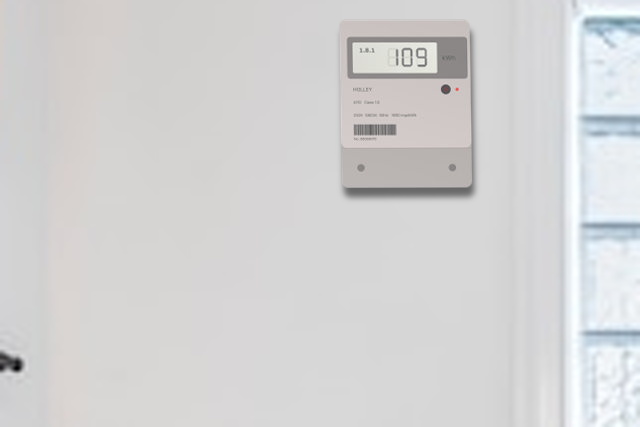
109
